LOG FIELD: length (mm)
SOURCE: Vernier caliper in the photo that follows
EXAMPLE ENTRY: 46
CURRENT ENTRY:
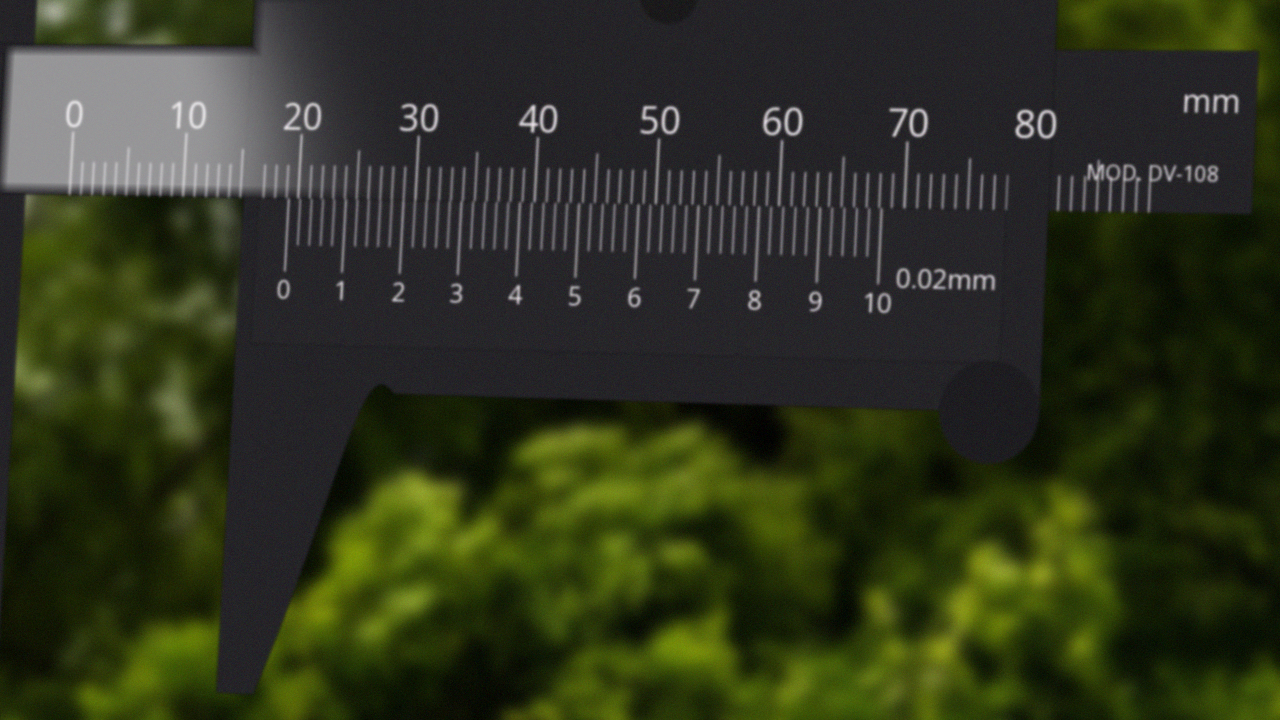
19.2
